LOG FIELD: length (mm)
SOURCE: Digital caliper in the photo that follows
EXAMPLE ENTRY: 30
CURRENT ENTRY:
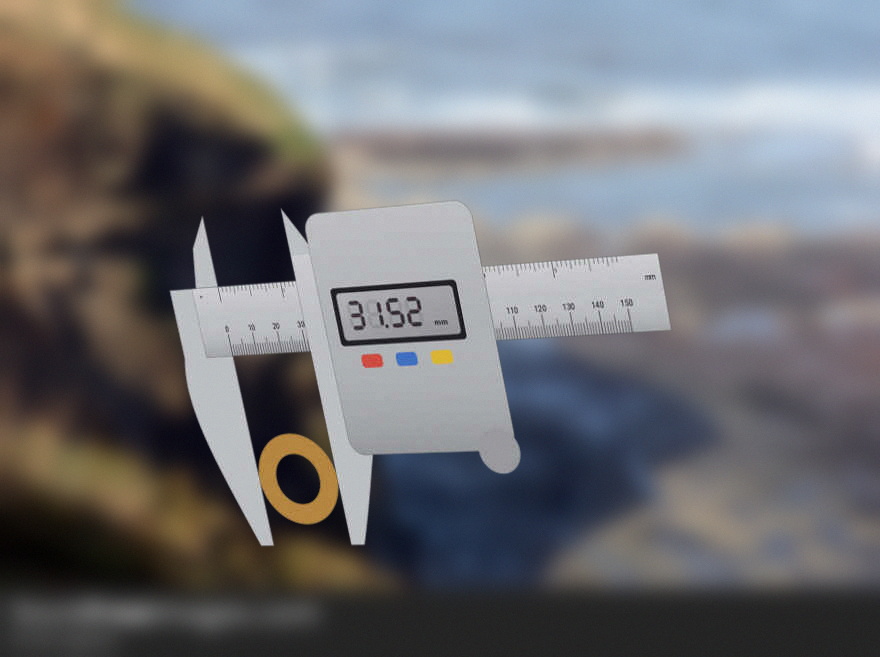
31.52
